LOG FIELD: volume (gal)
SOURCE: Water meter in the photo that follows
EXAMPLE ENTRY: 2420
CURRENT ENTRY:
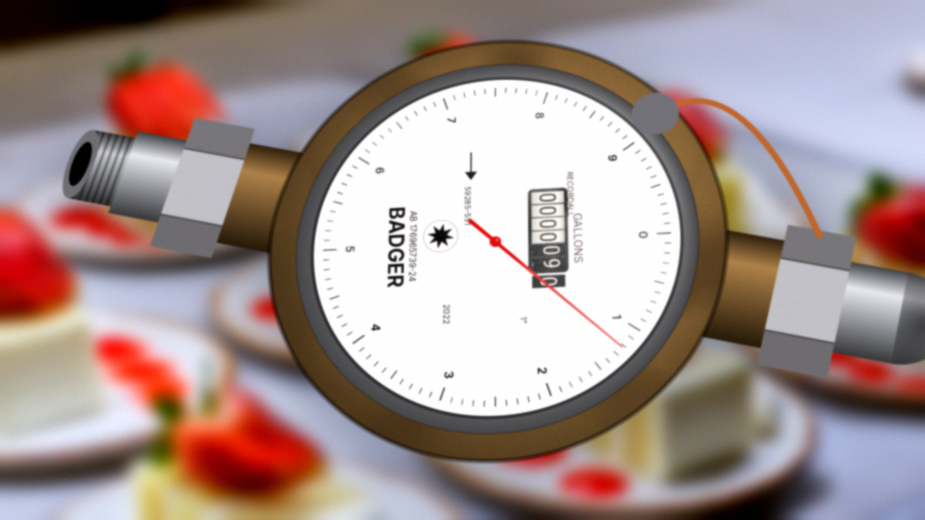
91.2
